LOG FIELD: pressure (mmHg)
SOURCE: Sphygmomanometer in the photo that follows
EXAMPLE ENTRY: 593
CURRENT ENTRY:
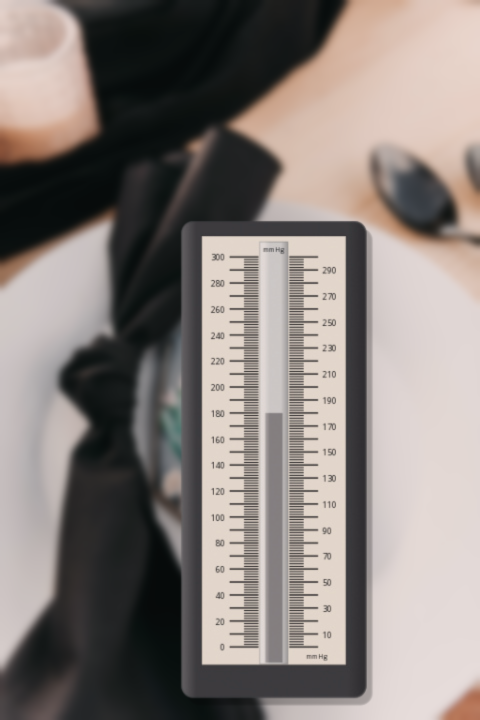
180
